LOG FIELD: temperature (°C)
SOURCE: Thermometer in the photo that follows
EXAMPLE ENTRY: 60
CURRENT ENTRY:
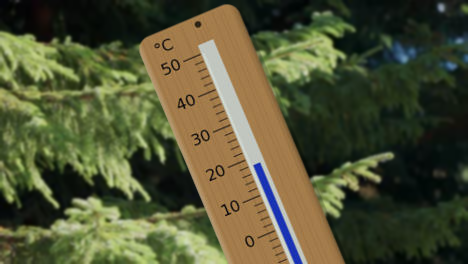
18
